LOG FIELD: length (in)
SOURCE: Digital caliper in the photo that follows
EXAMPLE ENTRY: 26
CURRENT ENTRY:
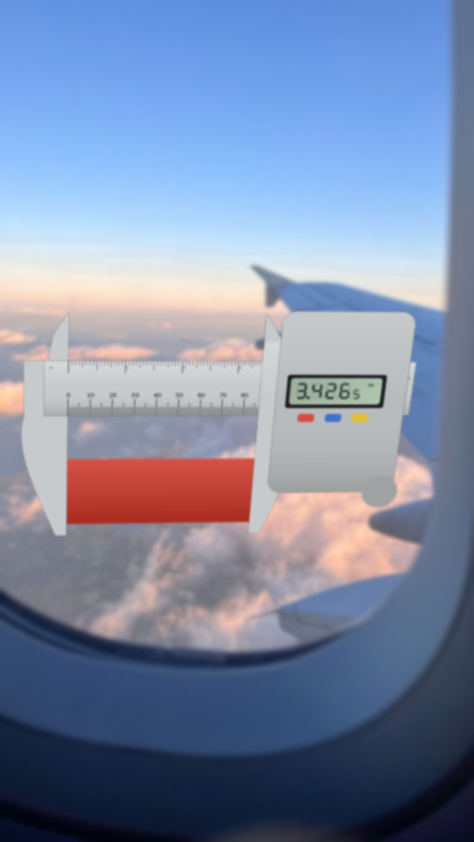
3.4265
